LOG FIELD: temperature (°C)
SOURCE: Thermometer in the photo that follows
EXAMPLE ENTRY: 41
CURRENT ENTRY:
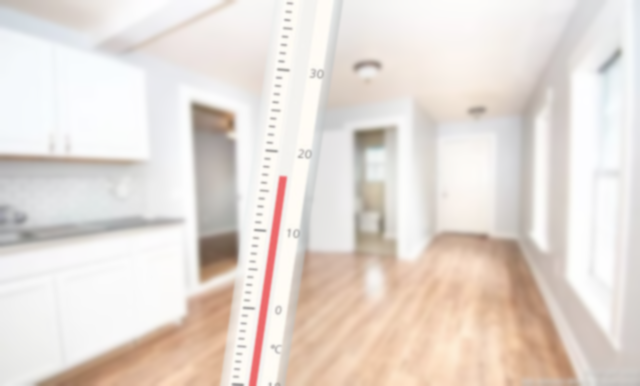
17
